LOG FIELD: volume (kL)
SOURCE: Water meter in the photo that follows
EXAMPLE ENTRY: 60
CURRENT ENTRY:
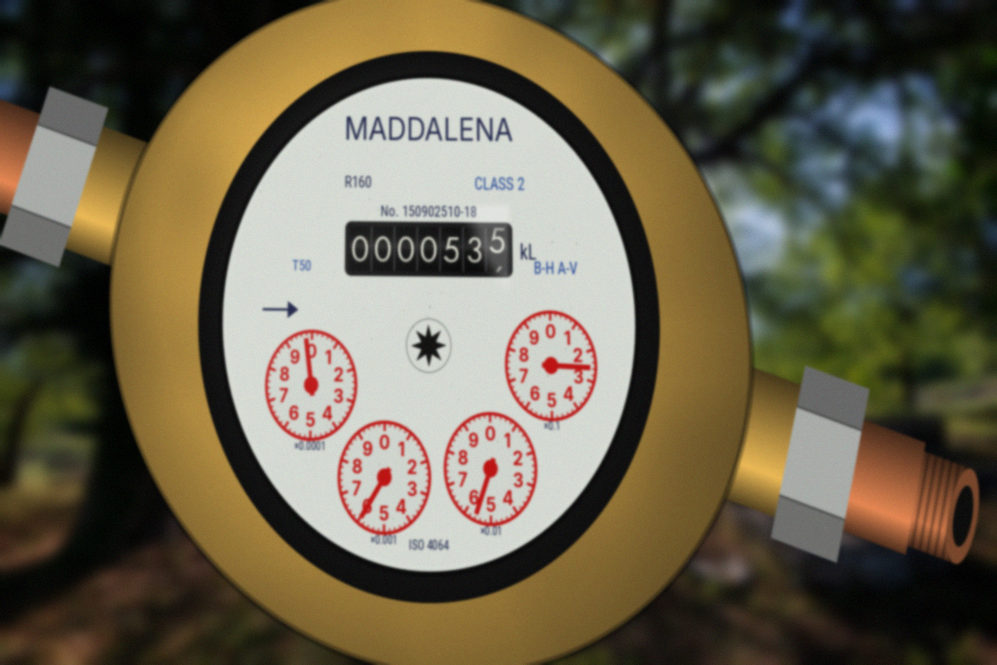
535.2559
